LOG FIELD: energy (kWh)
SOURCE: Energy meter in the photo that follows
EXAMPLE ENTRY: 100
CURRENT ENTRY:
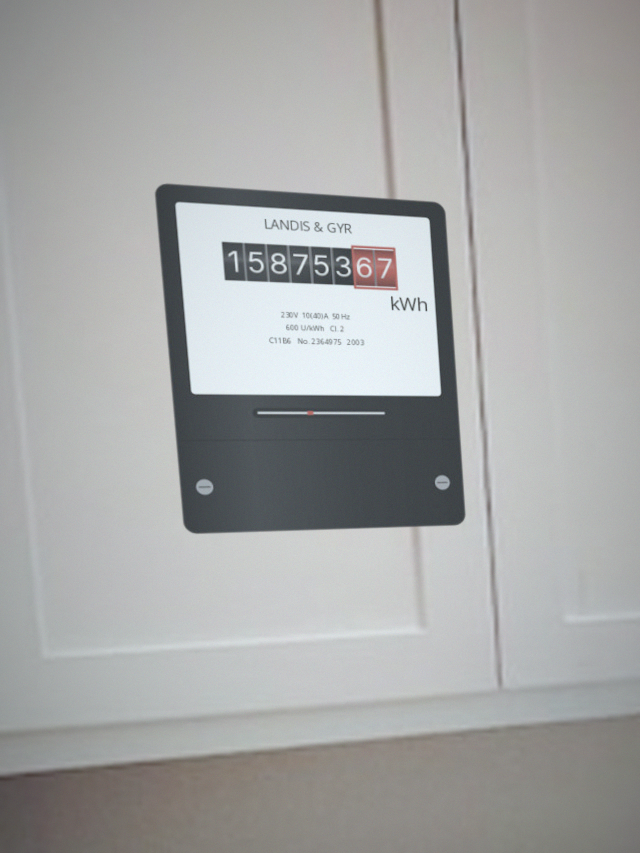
158753.67
